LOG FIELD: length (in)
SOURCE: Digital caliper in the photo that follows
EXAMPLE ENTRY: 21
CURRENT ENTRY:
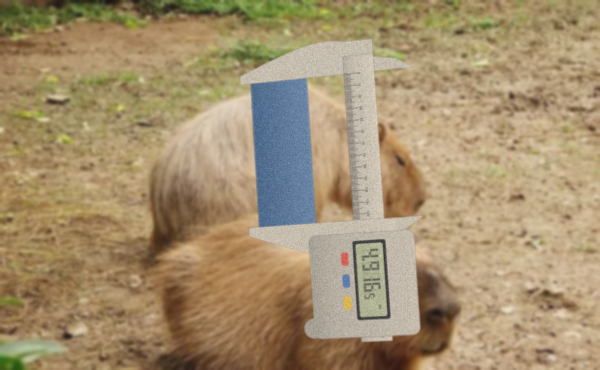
4.9165
